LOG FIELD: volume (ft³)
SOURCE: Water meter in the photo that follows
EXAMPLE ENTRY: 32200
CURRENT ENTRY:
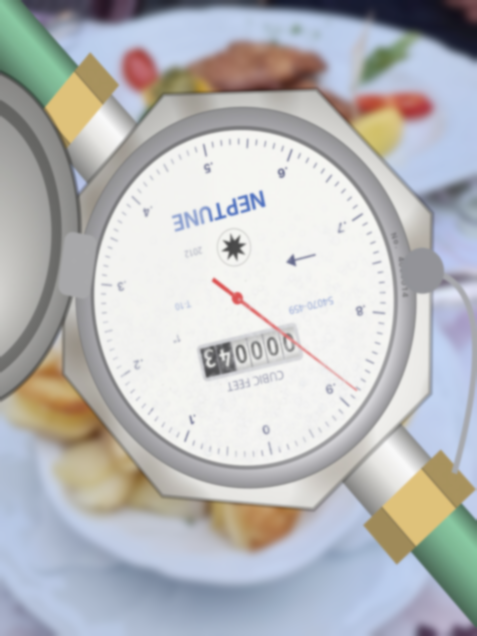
42.88
